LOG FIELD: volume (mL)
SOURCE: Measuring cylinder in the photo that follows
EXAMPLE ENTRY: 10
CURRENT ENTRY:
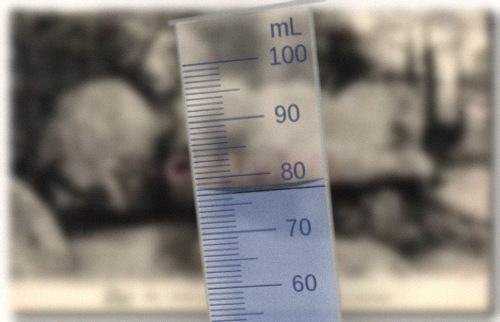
77
